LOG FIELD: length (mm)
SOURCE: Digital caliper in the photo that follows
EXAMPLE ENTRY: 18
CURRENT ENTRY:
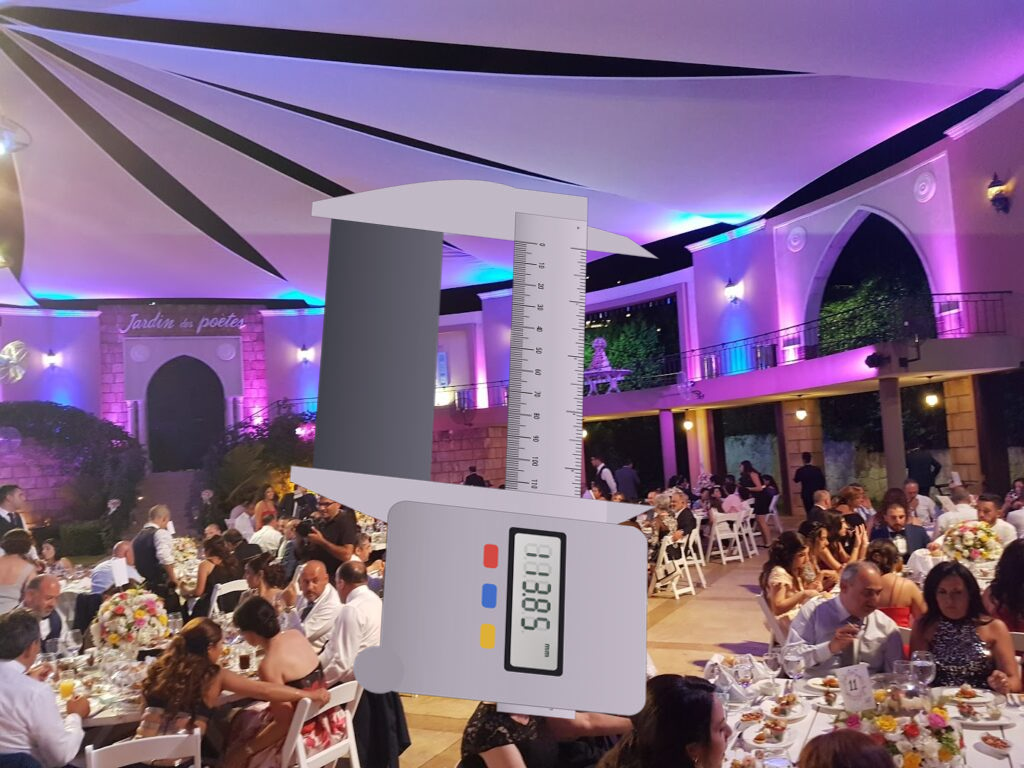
113.85
